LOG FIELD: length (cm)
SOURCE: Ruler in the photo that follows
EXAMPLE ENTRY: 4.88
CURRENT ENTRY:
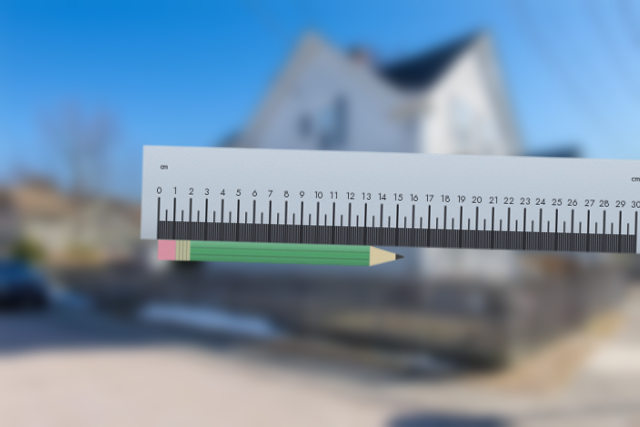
15.5
